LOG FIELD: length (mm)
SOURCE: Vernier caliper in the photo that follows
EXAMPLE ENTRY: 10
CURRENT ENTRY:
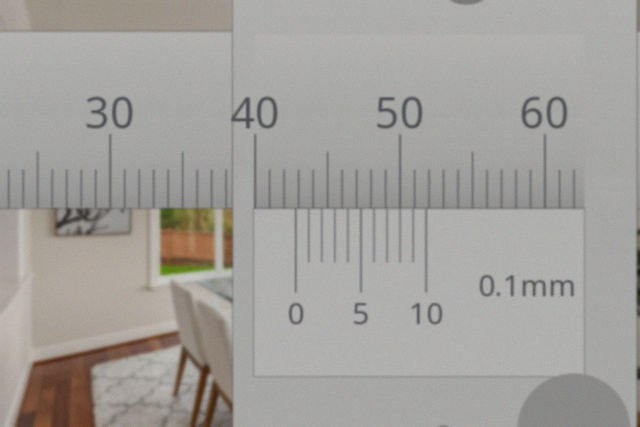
42.8
